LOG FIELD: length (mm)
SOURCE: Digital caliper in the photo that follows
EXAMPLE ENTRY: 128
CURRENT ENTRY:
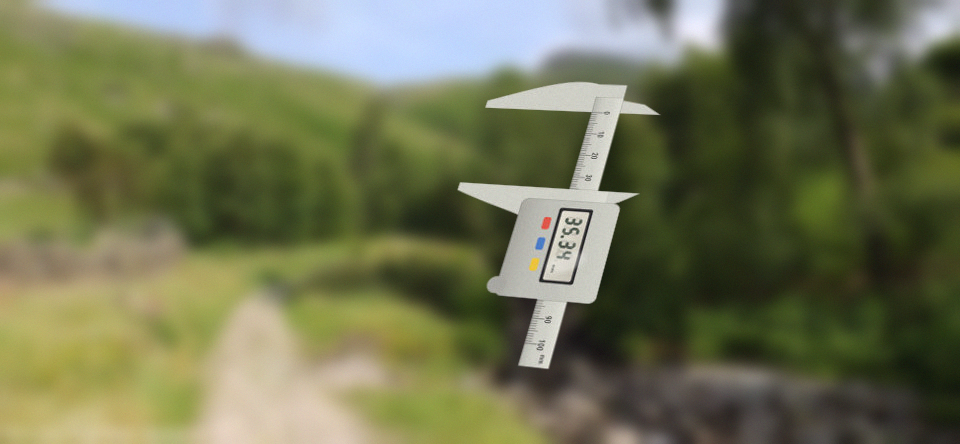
35.34
